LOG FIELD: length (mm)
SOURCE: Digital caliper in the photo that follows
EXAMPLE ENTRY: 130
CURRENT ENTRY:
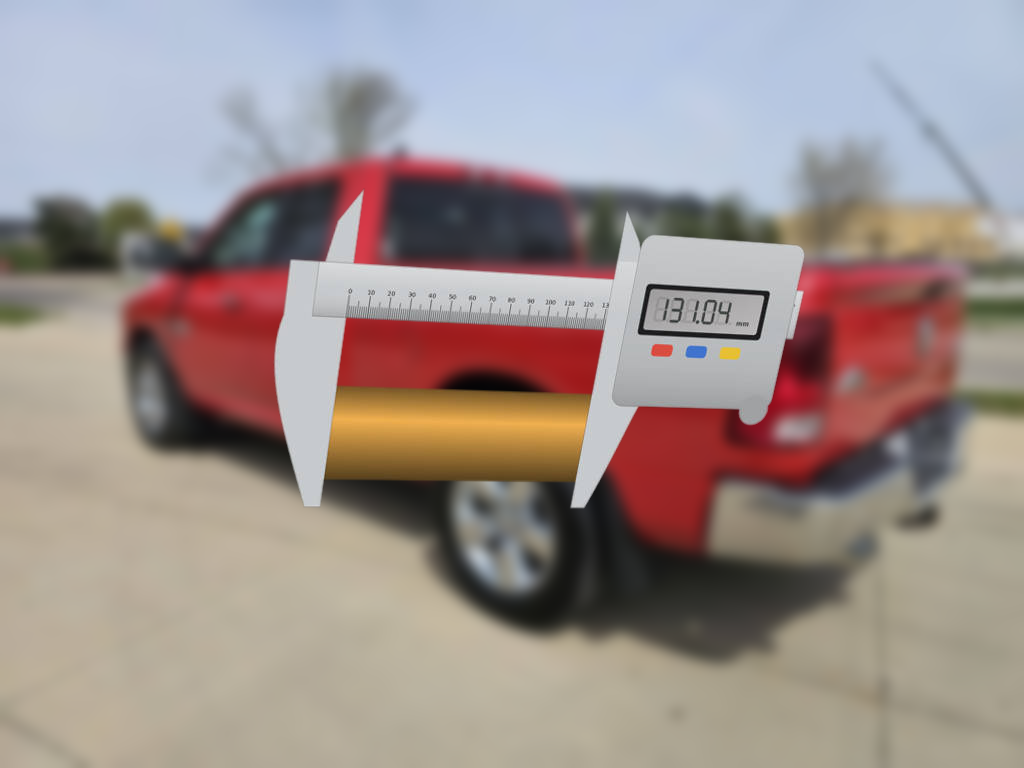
131.04
